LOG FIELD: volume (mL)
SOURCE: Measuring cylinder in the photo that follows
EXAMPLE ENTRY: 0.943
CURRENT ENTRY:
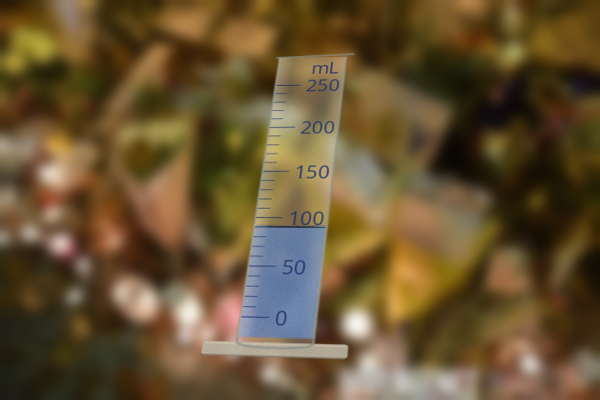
90
